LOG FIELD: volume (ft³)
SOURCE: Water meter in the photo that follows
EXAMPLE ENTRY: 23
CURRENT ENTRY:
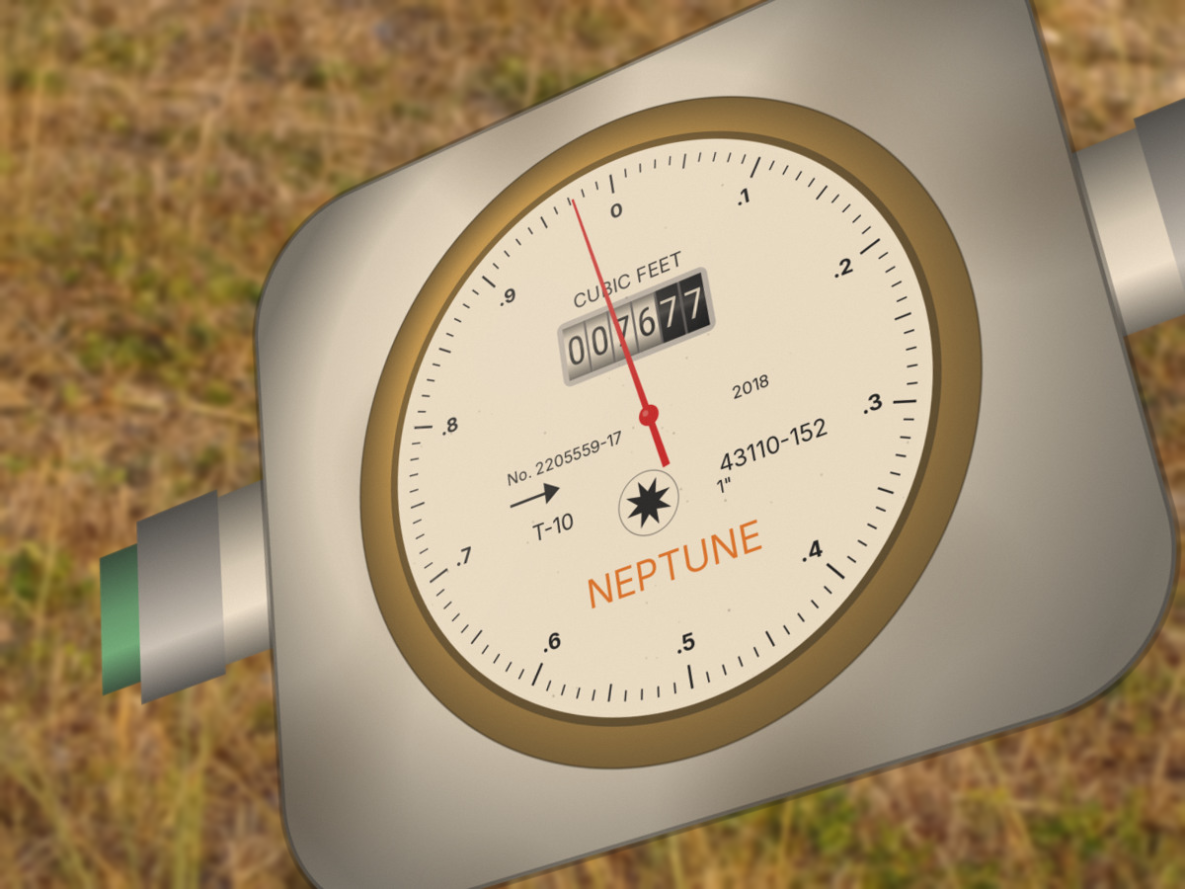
7676.97
